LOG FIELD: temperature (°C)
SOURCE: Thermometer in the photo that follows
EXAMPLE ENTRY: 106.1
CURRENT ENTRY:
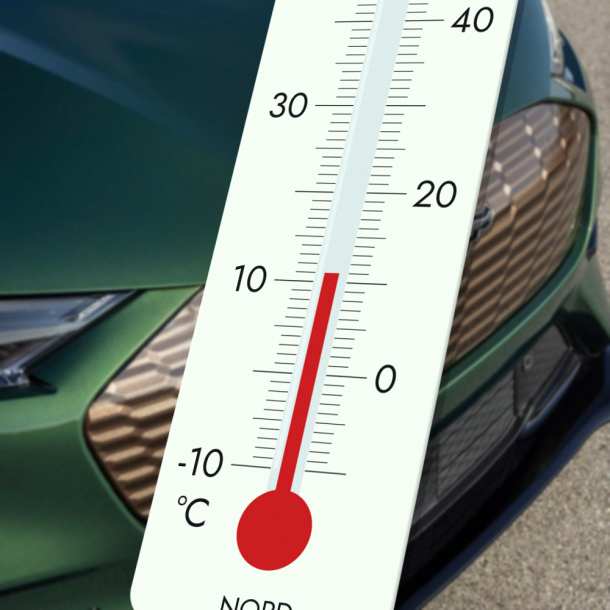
11
